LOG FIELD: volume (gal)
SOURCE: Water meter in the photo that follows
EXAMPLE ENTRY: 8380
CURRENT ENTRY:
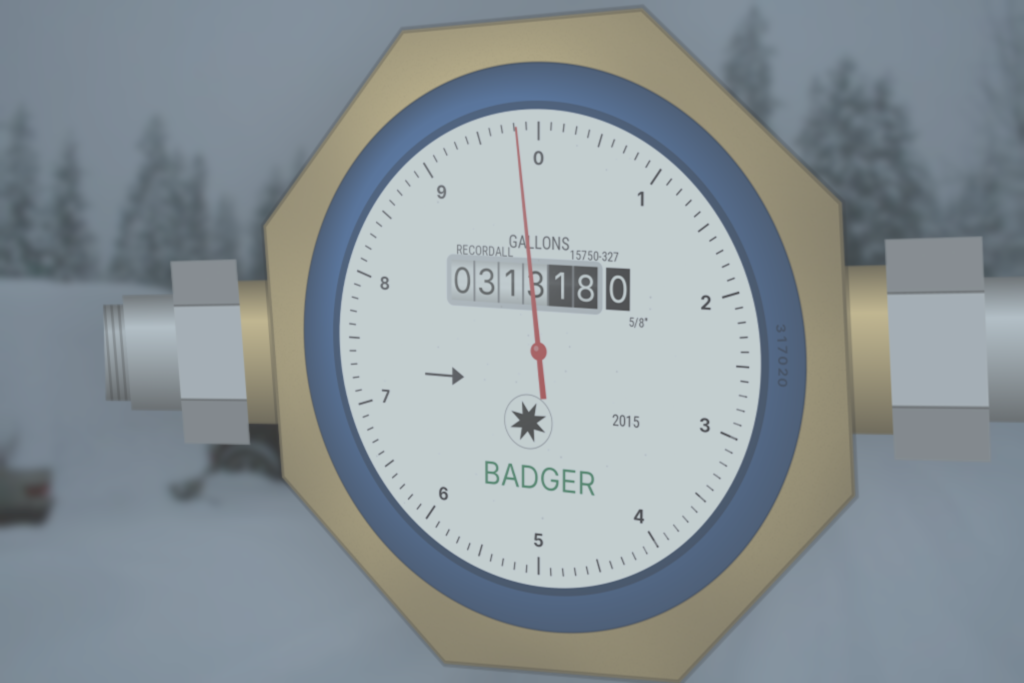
313179.8
